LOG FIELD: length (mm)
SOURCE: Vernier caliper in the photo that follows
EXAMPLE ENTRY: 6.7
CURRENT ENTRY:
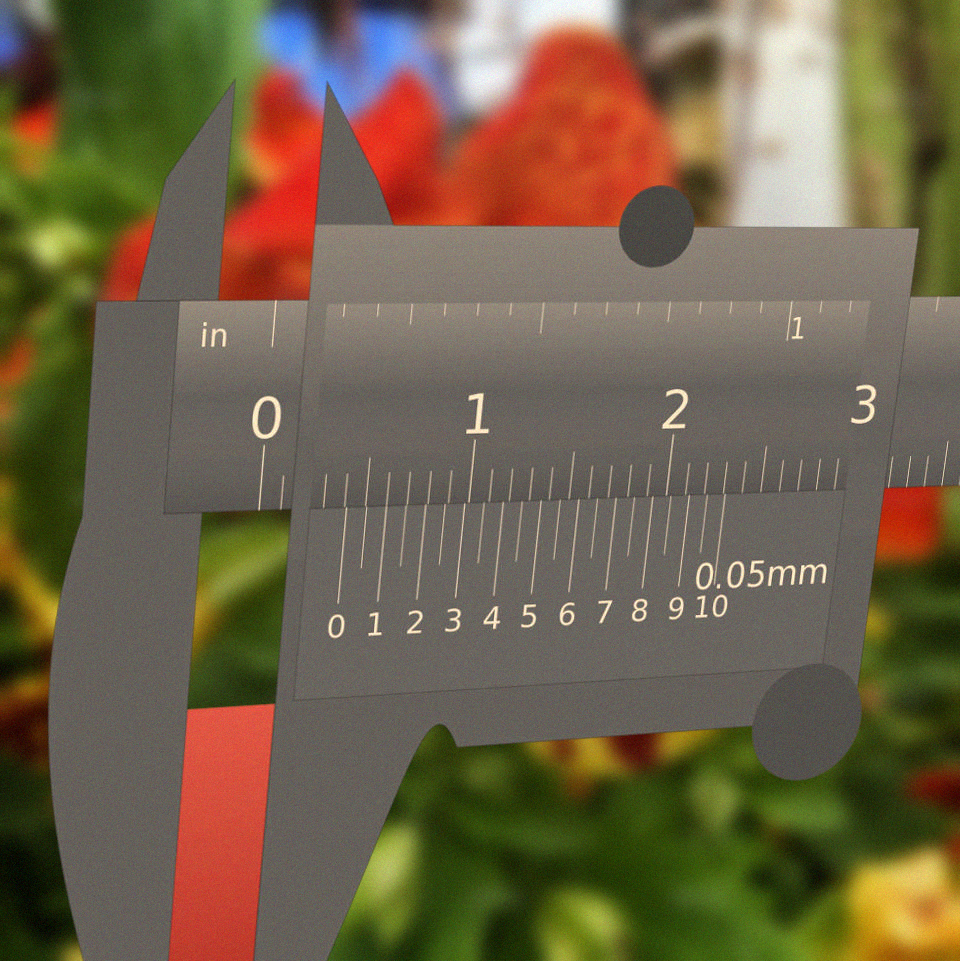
4.1
